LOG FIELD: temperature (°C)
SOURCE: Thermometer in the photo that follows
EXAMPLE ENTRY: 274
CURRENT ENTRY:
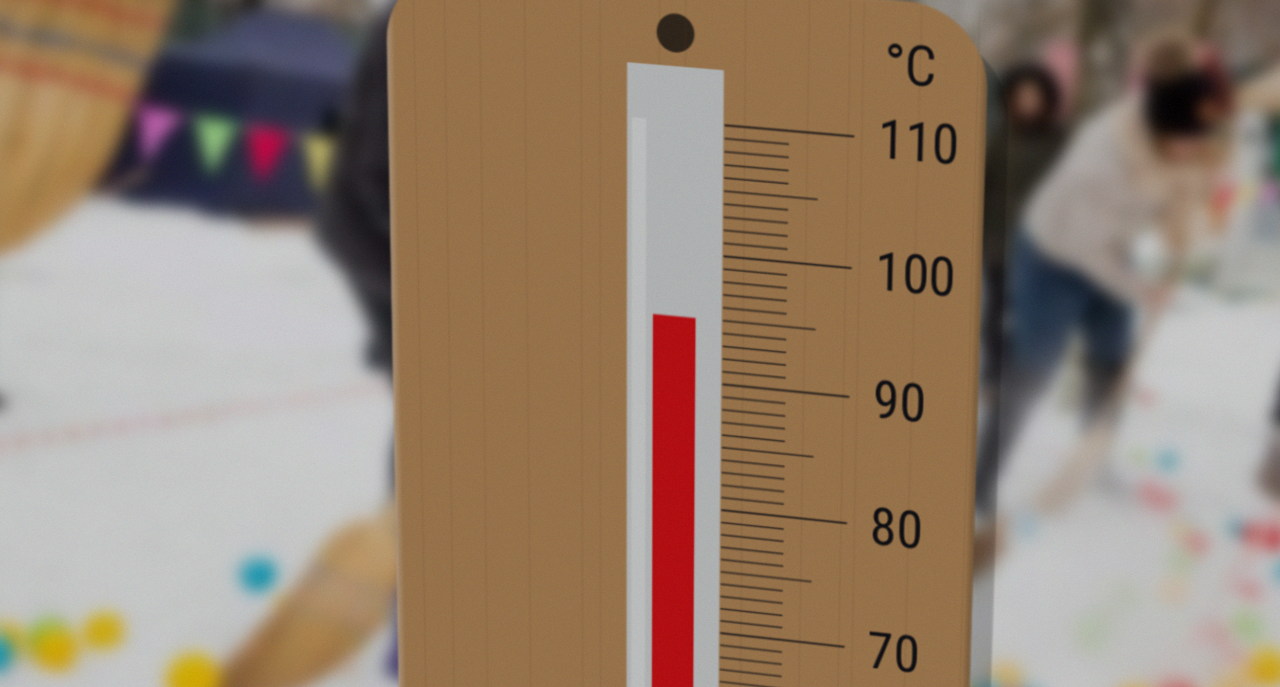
95
